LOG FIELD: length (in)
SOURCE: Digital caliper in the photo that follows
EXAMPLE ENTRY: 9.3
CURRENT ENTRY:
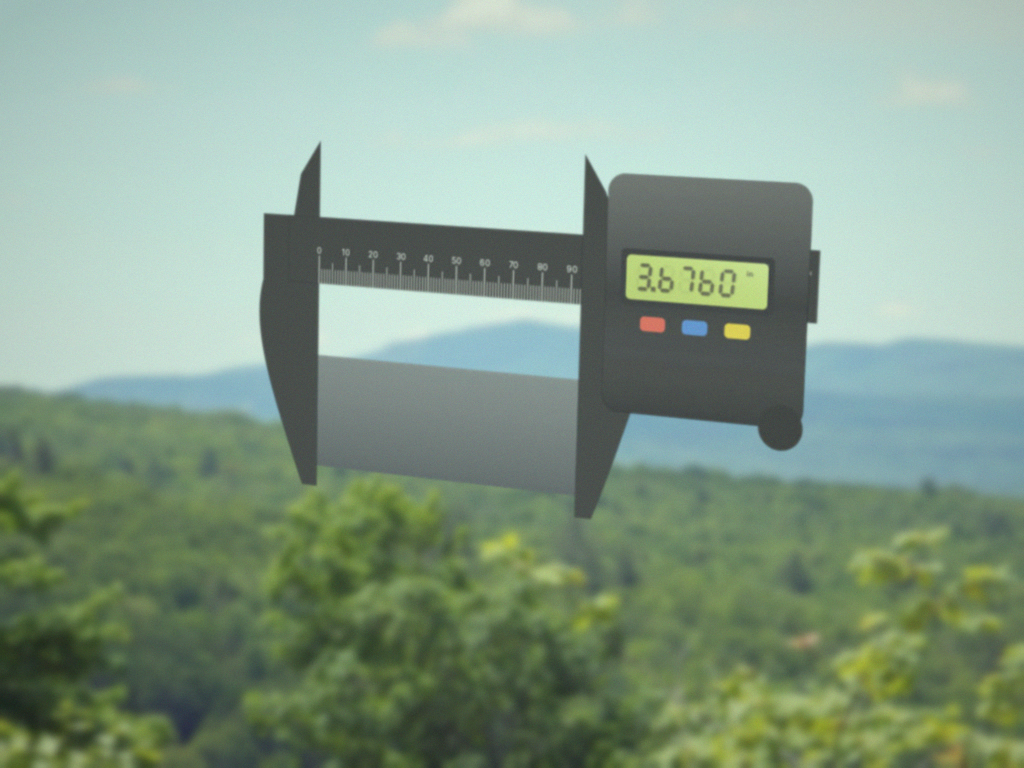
3.6760
